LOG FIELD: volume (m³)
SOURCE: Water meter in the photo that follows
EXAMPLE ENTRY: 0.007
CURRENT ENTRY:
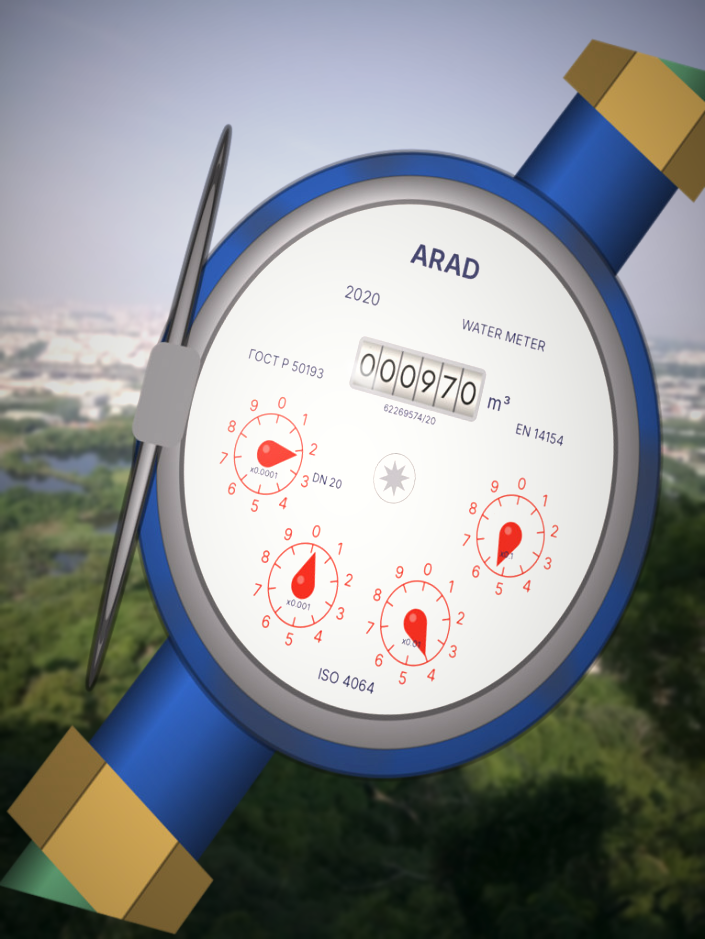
970.5402
